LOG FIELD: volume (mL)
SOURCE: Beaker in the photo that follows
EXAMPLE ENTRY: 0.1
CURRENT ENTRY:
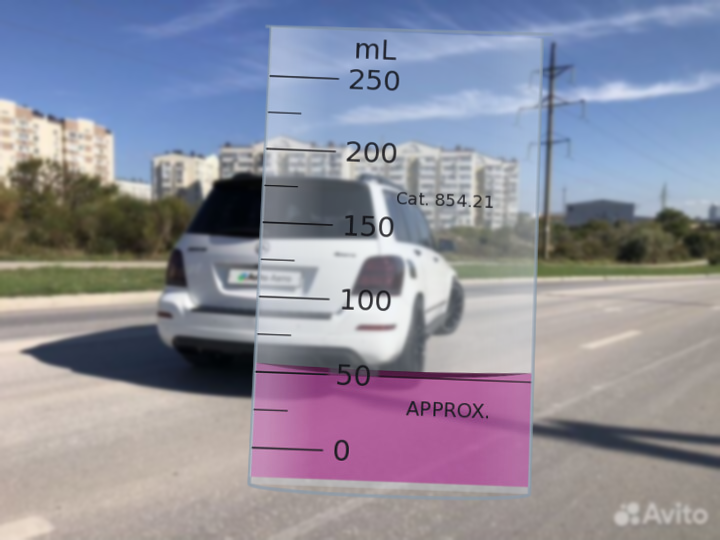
50
